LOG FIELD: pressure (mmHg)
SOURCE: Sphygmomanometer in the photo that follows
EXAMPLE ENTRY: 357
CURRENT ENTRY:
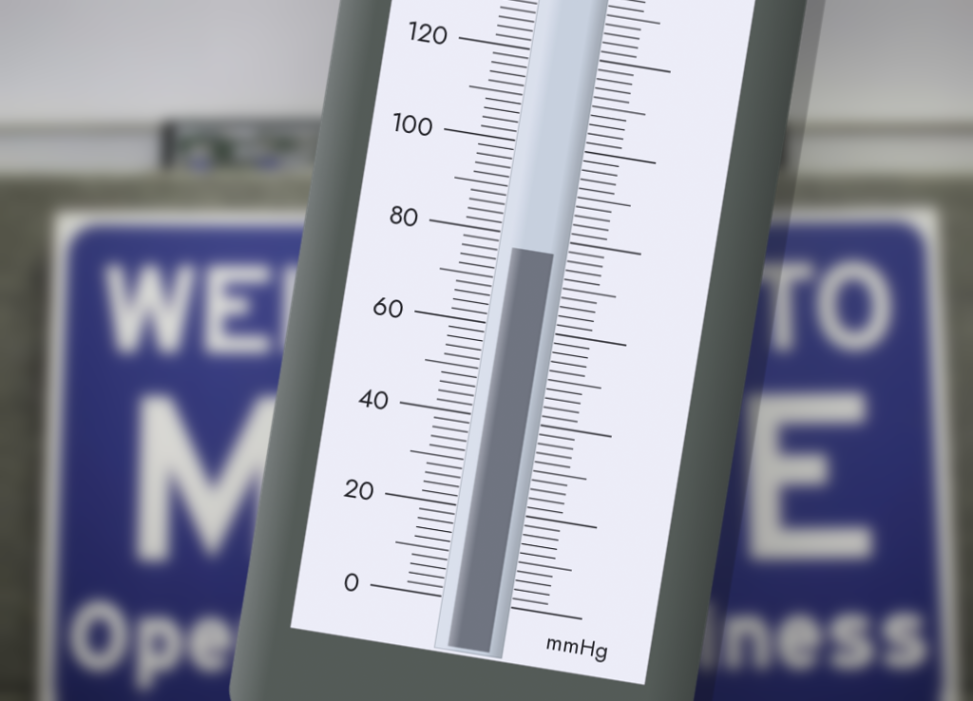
77
